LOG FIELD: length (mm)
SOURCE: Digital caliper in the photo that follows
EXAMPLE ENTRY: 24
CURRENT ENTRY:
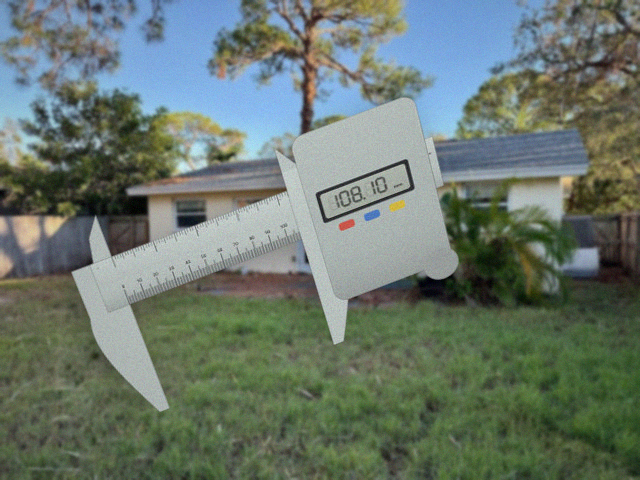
108.10
